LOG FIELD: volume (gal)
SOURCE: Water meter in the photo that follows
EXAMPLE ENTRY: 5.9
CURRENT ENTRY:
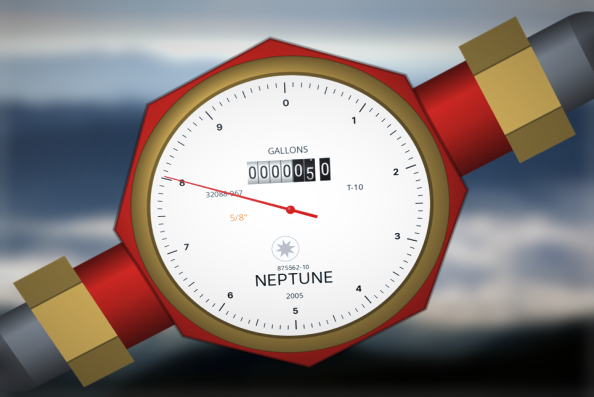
48.0
